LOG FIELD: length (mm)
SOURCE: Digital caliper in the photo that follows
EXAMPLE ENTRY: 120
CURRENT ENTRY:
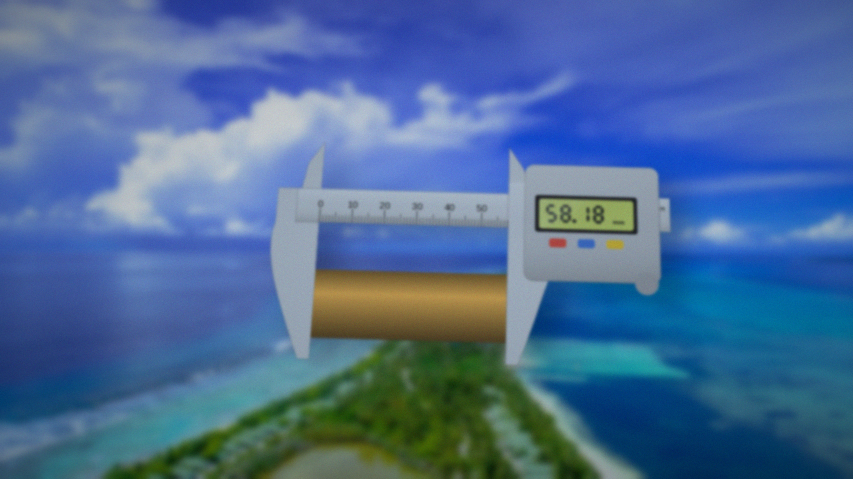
58.18
